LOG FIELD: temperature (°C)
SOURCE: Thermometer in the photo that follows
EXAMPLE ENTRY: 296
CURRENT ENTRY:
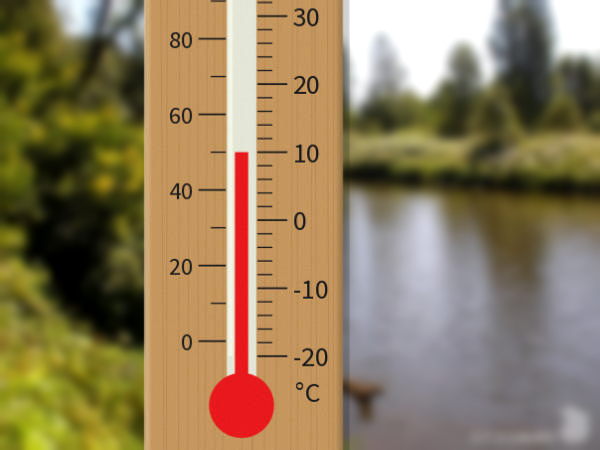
10
